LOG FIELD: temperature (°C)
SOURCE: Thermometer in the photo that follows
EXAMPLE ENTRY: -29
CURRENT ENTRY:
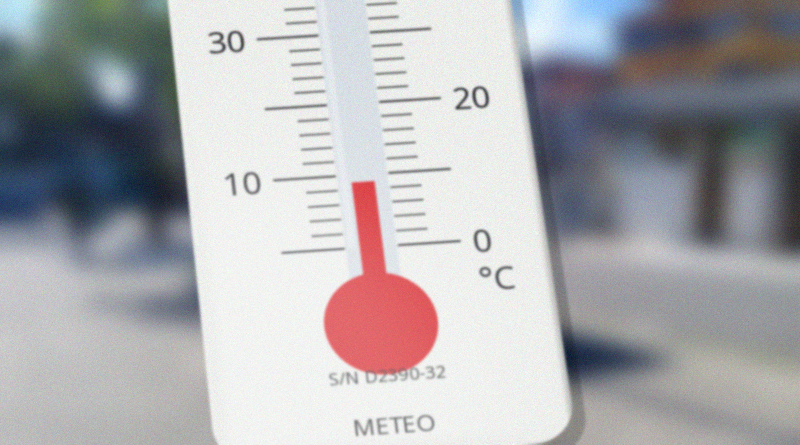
9
